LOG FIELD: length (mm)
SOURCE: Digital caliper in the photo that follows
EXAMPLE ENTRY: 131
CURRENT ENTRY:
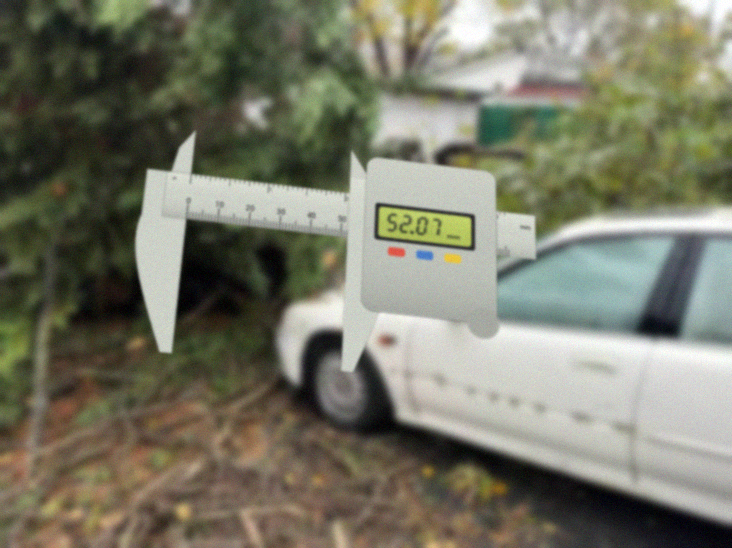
52.07
